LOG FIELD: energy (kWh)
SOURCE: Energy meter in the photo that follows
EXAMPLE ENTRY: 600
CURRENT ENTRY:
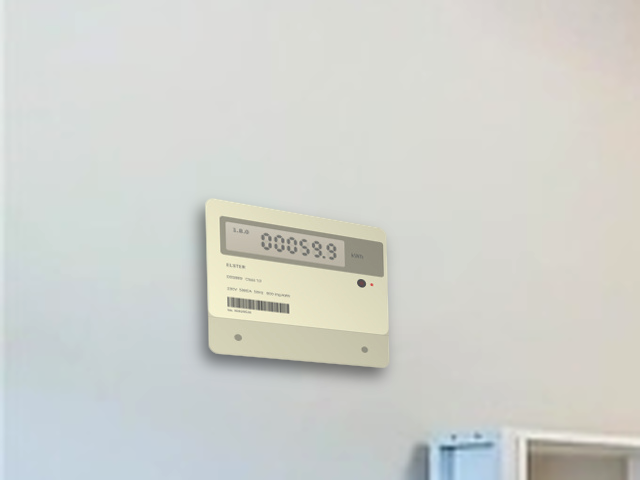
59.9
